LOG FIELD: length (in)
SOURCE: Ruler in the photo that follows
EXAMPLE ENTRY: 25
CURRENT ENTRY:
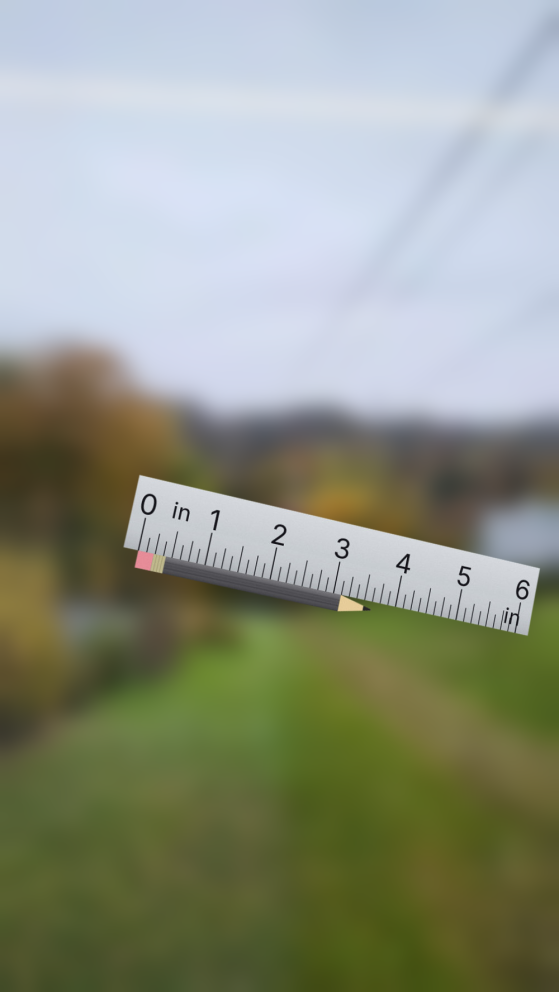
3.625
